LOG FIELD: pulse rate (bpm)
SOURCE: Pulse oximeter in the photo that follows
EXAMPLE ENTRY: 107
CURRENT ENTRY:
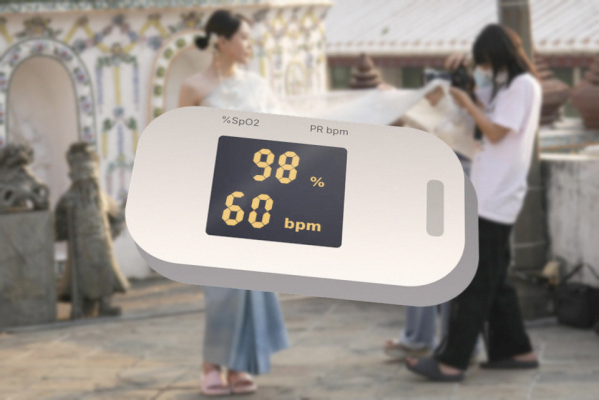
60
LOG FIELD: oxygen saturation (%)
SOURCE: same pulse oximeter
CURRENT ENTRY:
98
